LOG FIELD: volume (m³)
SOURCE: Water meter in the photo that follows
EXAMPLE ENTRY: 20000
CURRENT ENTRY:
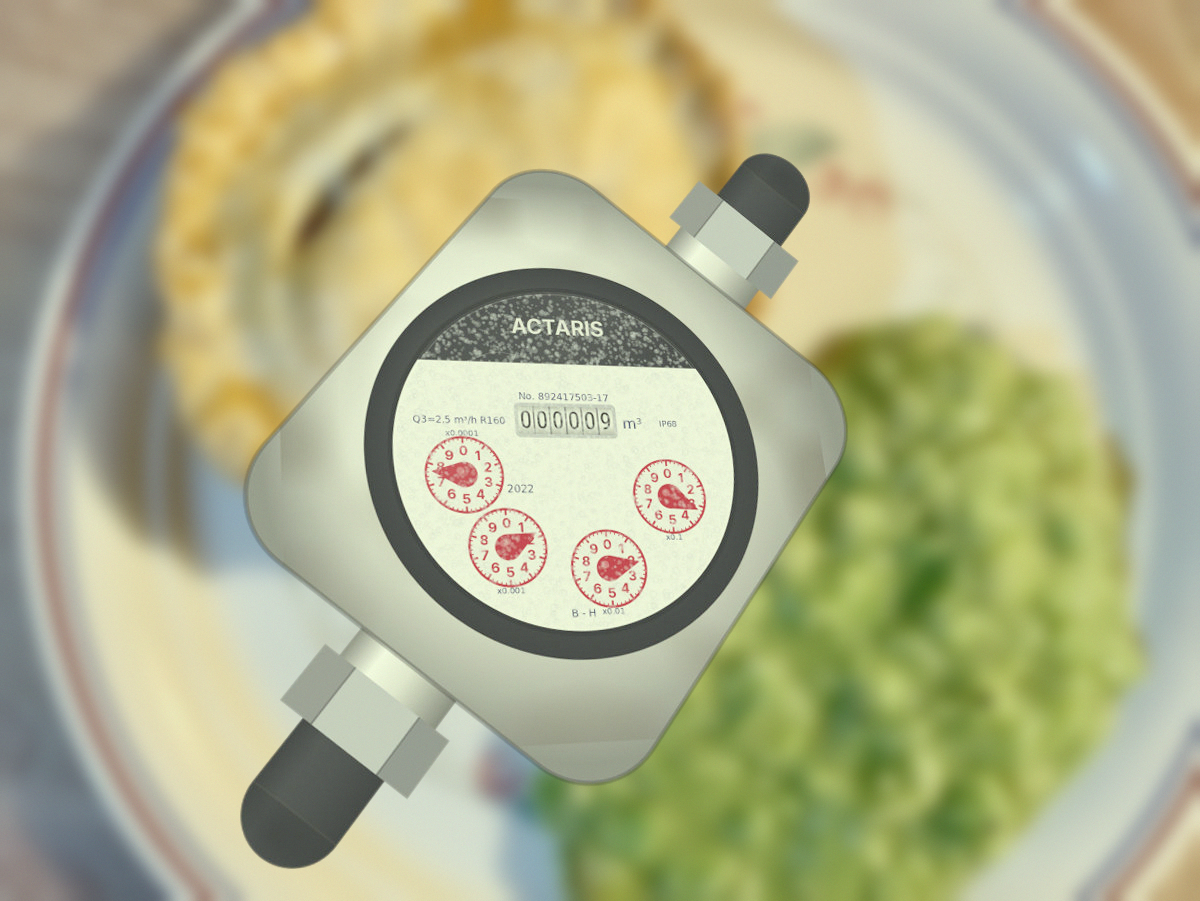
9.3217
